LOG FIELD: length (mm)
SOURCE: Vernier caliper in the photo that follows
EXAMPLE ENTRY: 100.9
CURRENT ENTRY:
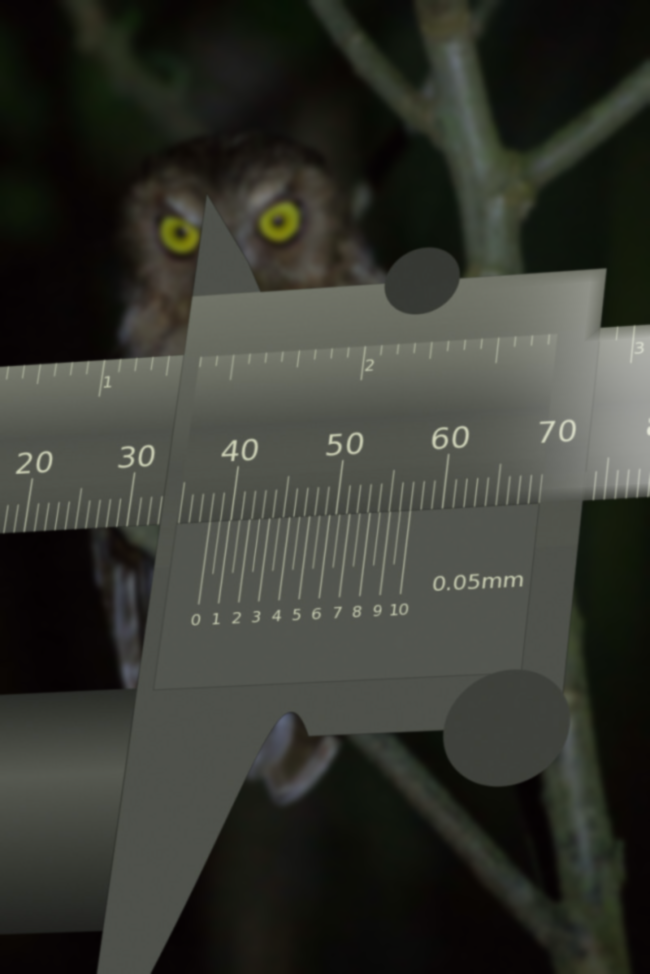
38.0
